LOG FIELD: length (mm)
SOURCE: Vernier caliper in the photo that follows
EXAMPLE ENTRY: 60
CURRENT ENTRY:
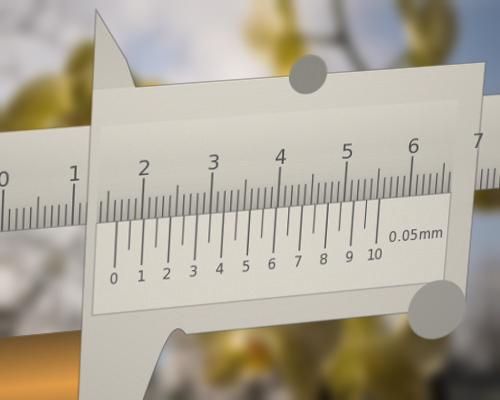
16.4
